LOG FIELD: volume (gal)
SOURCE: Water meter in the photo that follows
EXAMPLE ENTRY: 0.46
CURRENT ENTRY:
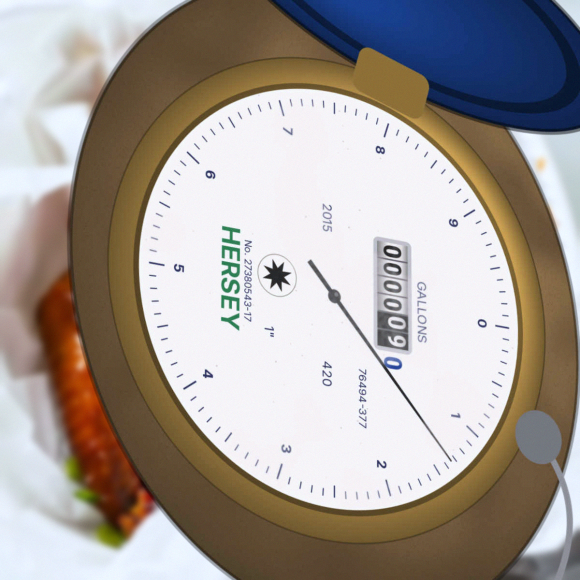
91.3
